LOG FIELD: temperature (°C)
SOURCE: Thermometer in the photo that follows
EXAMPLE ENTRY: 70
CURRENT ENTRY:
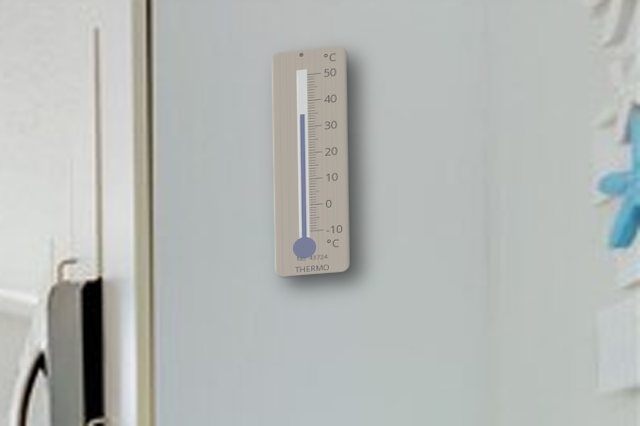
35
